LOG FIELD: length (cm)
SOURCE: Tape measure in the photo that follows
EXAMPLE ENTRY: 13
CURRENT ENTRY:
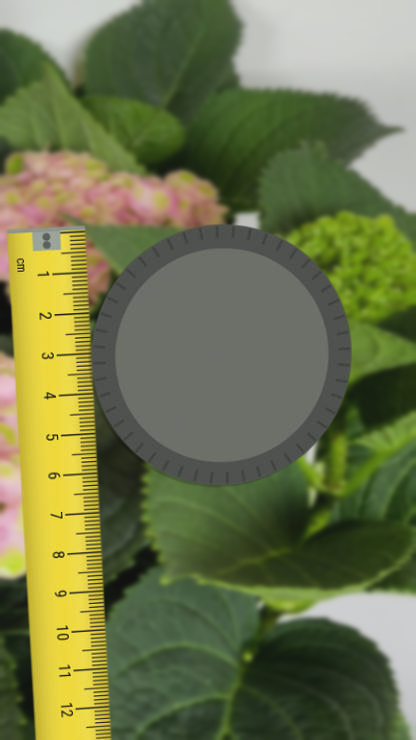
6.5
